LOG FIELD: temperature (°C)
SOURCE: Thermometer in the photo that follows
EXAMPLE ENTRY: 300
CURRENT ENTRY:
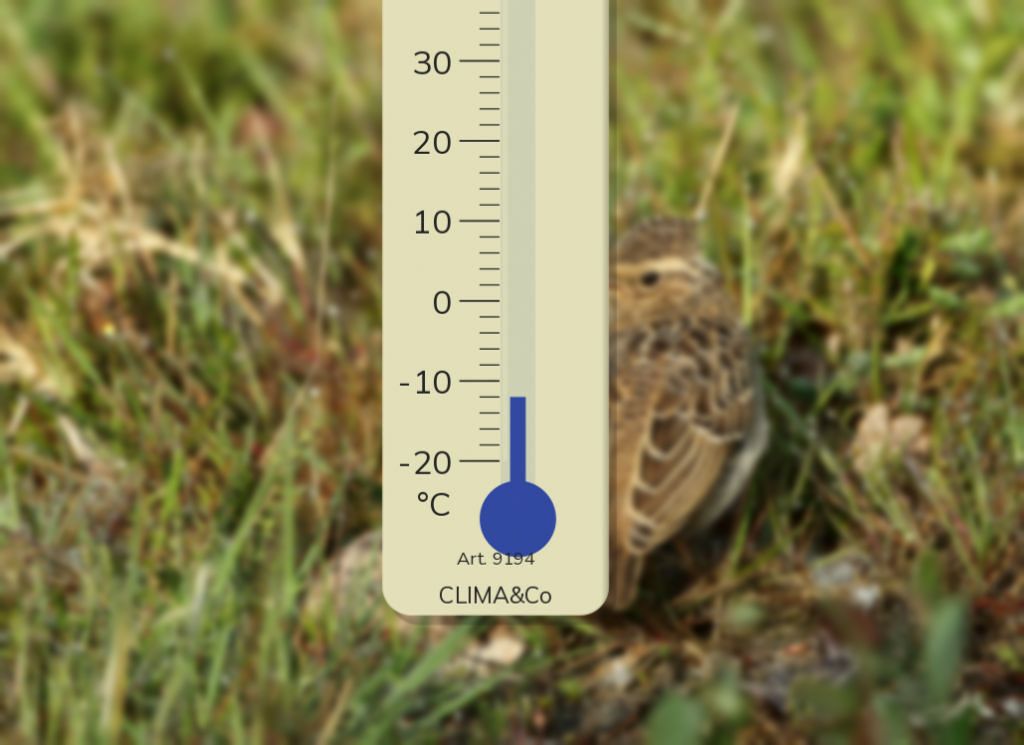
-12
